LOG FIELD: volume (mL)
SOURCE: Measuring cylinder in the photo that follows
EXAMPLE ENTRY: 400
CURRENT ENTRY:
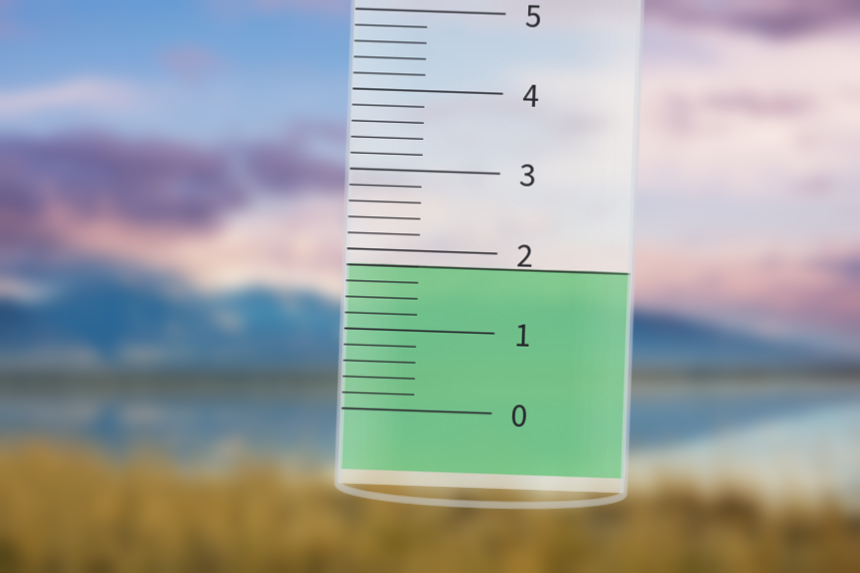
1.8
